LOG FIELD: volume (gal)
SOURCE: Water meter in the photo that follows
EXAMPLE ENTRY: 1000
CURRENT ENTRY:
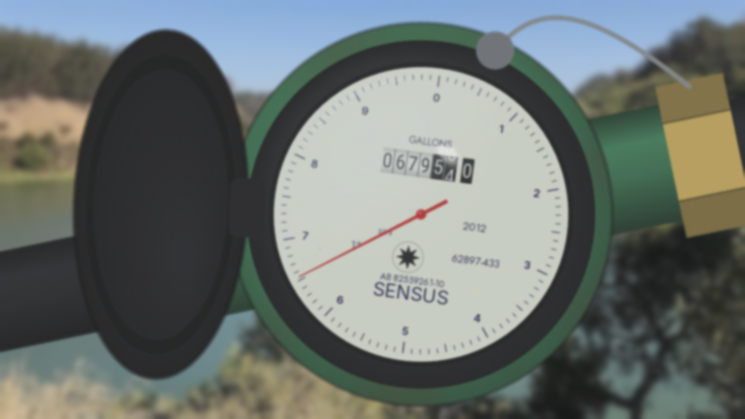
679536.5
